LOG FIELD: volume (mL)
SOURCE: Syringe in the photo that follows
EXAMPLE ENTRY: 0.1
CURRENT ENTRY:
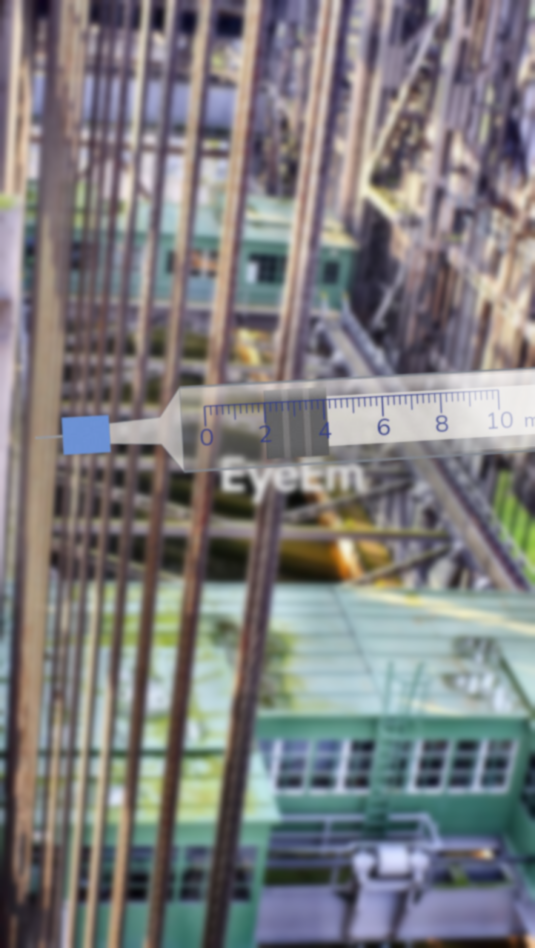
2
